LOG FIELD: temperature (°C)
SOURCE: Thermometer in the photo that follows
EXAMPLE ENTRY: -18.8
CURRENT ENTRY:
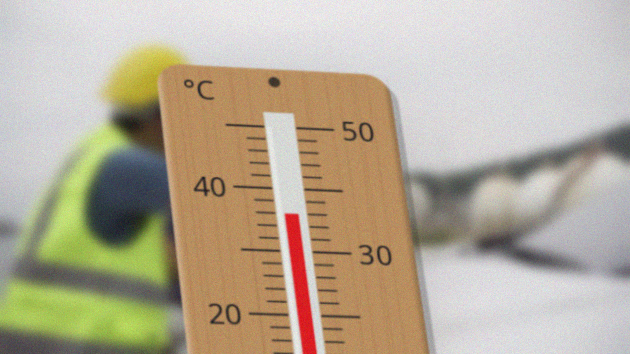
36
